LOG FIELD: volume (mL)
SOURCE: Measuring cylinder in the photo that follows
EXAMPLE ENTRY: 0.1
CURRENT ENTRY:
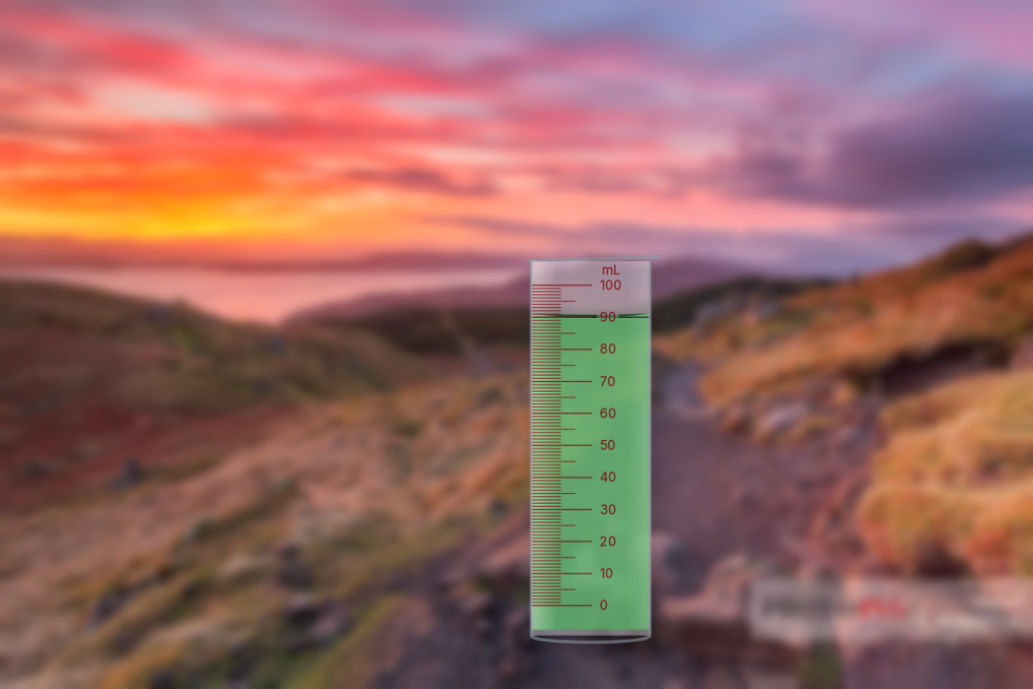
90
